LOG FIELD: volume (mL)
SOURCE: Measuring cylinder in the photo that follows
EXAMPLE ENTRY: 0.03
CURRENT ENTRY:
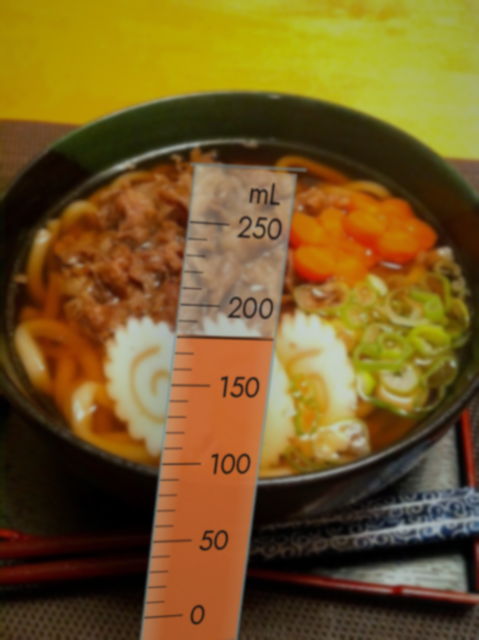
180
